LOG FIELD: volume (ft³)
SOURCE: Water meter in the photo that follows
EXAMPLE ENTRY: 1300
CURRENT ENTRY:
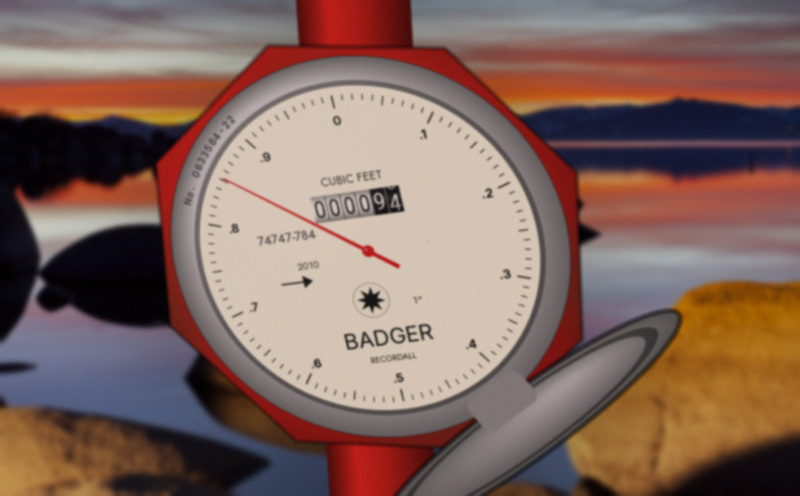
93.85
